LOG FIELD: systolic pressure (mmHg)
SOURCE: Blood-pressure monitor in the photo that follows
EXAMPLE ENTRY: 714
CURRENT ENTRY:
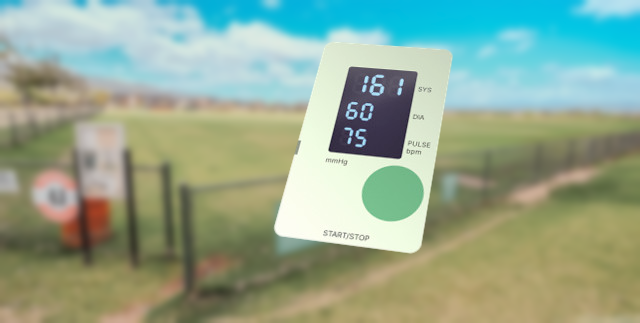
161
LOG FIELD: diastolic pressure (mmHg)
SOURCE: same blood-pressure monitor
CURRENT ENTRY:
60
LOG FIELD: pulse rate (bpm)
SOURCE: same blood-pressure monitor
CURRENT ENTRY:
75
